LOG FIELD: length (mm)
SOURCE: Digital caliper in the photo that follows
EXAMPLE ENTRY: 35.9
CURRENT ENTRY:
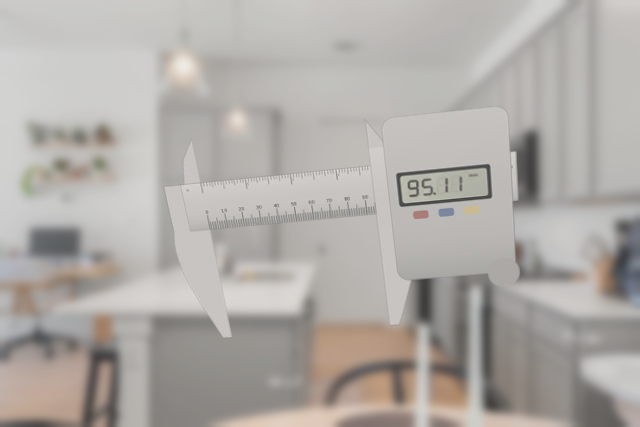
95.11
